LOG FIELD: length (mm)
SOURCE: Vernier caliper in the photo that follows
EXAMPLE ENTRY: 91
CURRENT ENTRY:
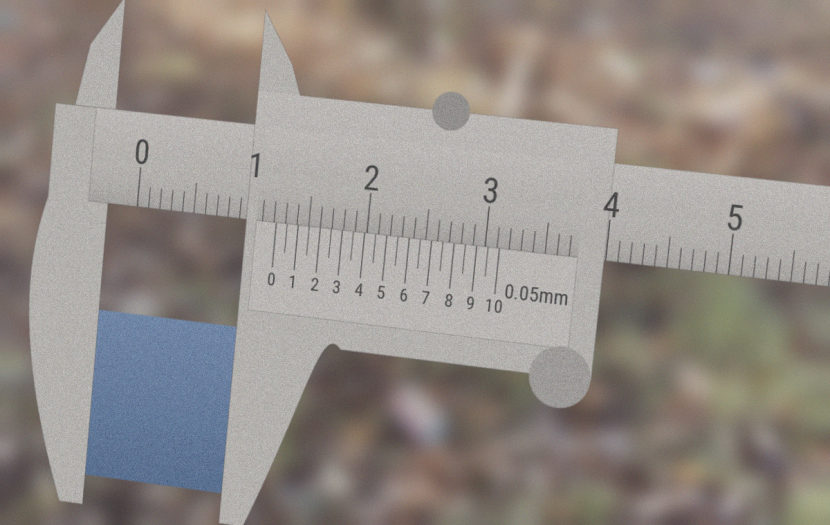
12.2
